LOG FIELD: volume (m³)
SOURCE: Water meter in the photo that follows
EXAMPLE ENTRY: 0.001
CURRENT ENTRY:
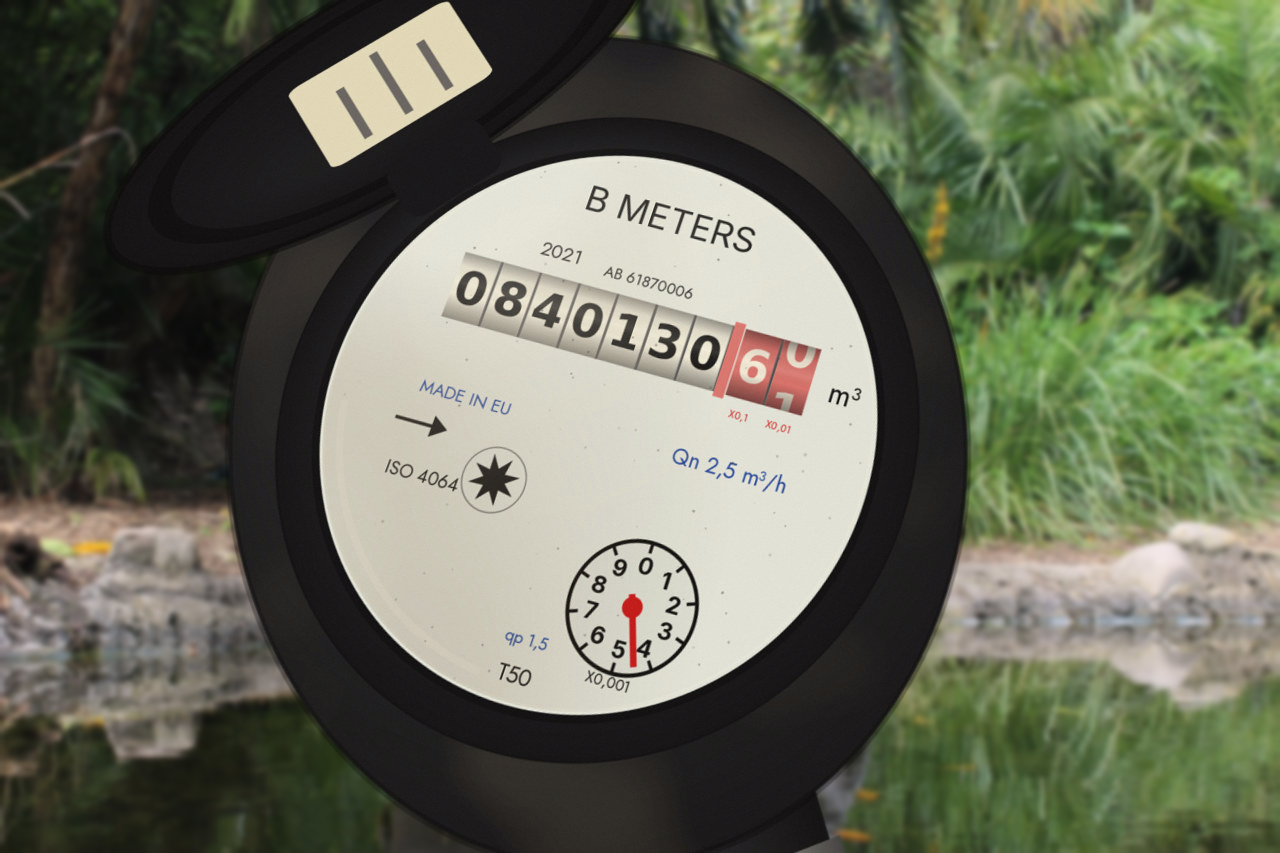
840130.604
